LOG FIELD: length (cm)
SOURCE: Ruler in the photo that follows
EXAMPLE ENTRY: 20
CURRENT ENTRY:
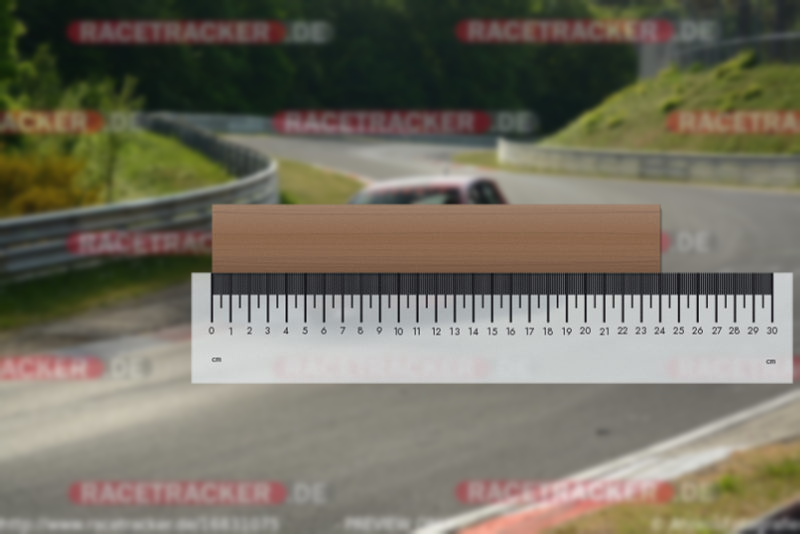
24
